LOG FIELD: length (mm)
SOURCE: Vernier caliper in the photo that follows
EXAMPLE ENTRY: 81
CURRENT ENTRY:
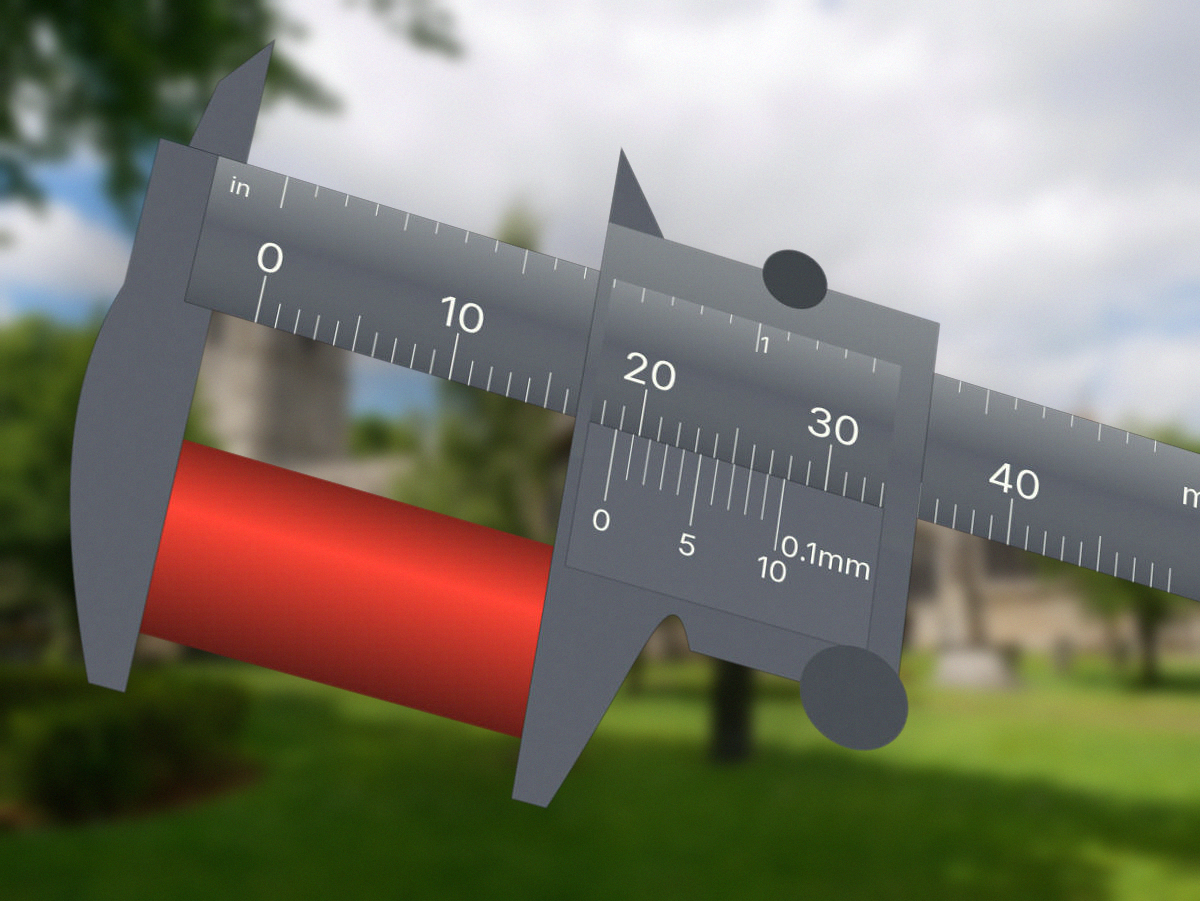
18.8
